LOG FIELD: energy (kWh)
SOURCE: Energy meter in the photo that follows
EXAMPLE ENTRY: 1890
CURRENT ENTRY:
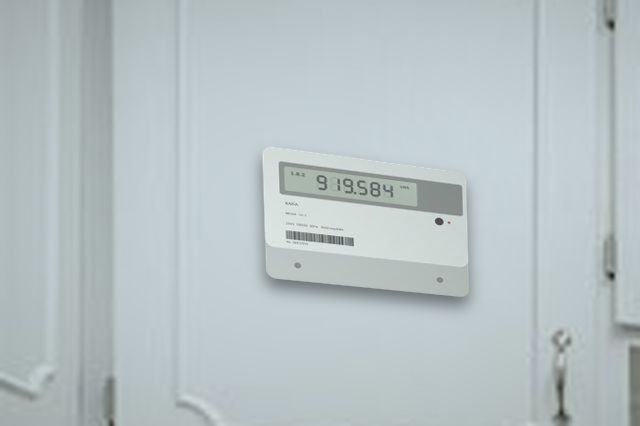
919.584
